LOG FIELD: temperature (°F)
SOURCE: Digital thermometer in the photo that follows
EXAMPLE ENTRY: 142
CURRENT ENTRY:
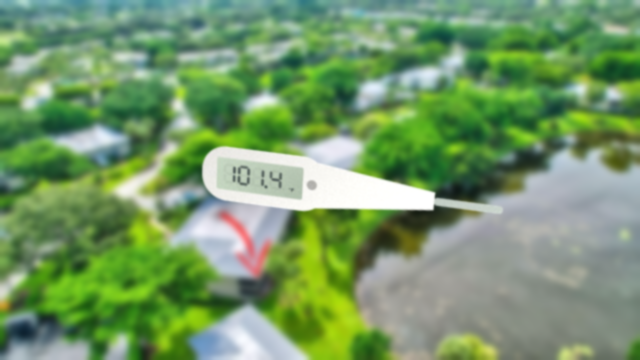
101.4
